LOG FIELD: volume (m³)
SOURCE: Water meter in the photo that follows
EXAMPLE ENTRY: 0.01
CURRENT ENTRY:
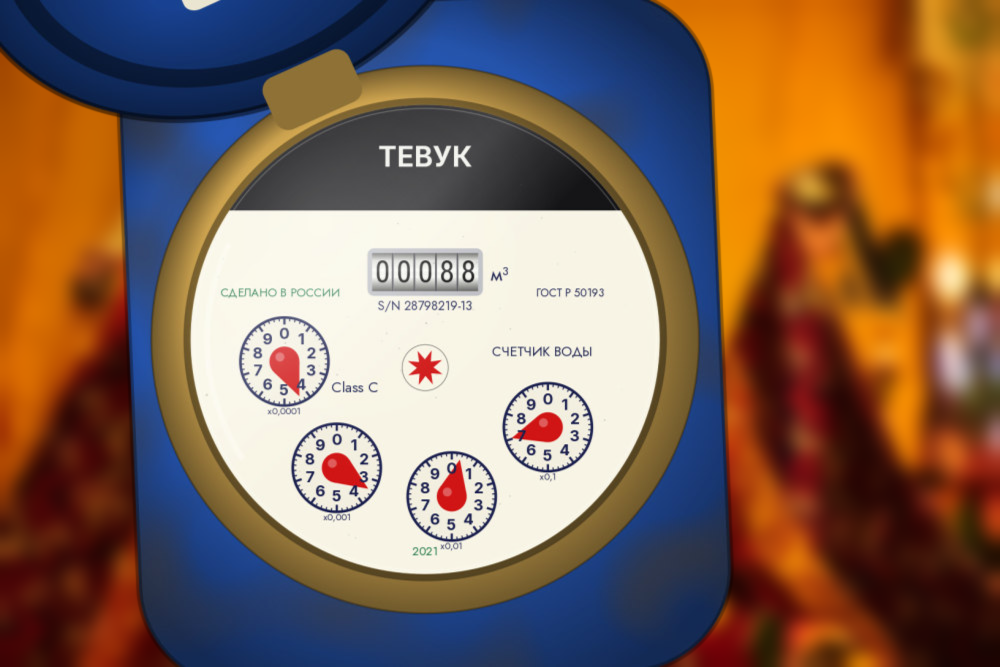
88.7034
